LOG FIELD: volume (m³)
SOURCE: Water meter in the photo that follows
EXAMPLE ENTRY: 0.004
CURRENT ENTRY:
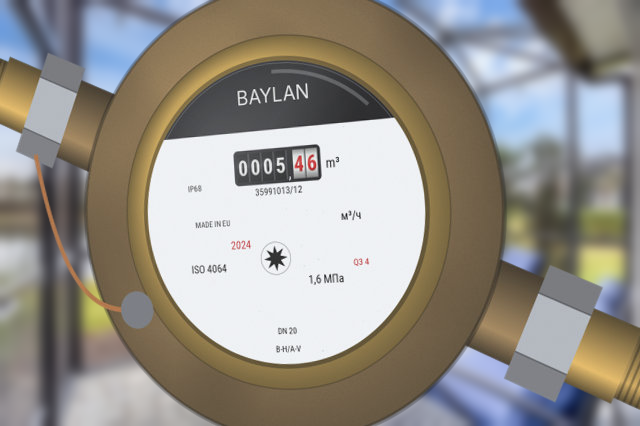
5.46
